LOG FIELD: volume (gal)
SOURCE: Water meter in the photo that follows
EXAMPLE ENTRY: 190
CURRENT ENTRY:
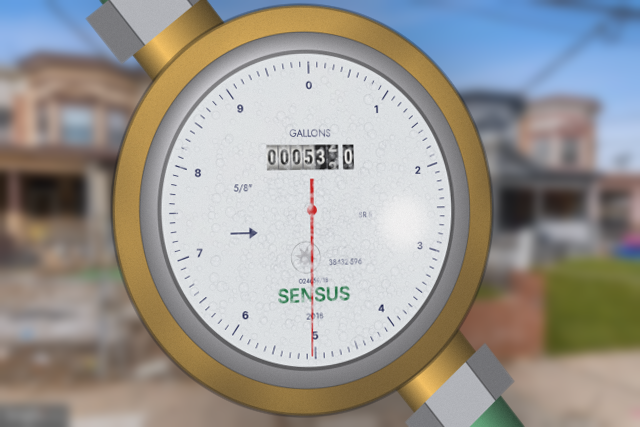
5325.0
